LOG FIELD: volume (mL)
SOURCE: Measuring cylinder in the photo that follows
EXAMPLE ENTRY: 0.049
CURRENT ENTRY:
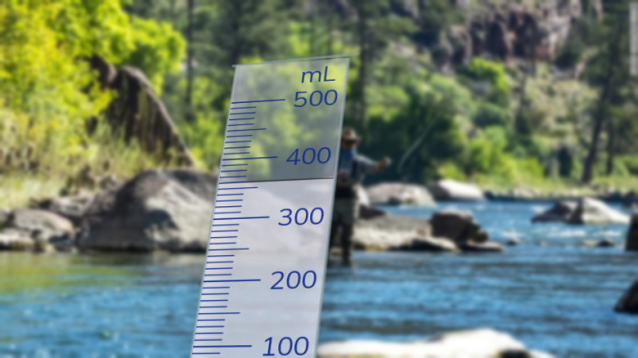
360
